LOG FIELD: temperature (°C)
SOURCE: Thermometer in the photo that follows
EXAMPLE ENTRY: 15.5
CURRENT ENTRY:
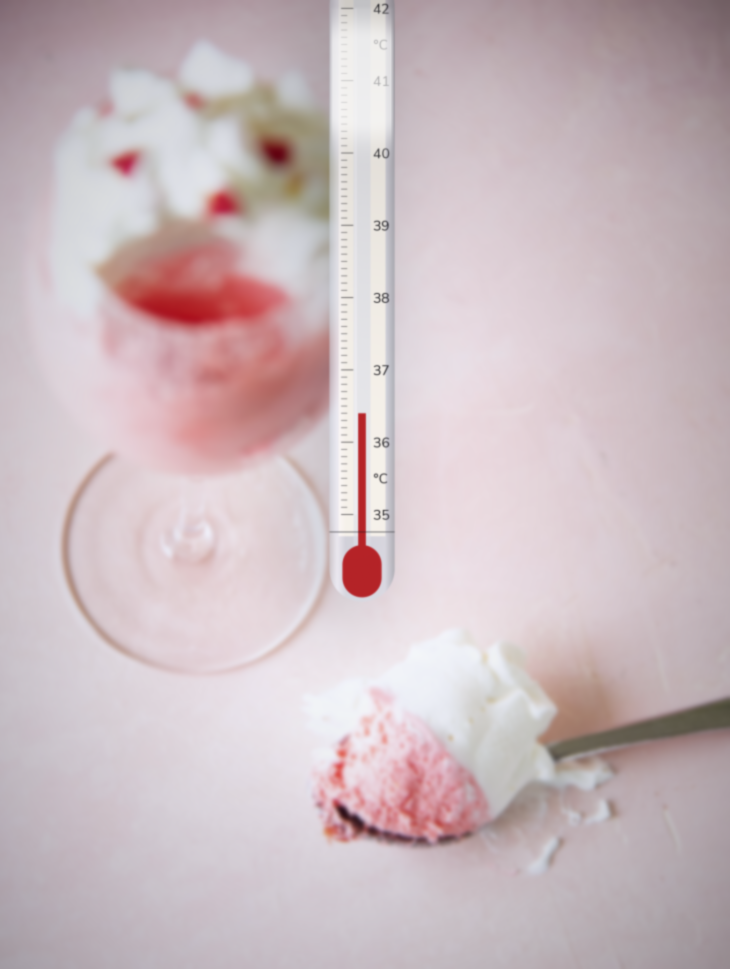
36.4
